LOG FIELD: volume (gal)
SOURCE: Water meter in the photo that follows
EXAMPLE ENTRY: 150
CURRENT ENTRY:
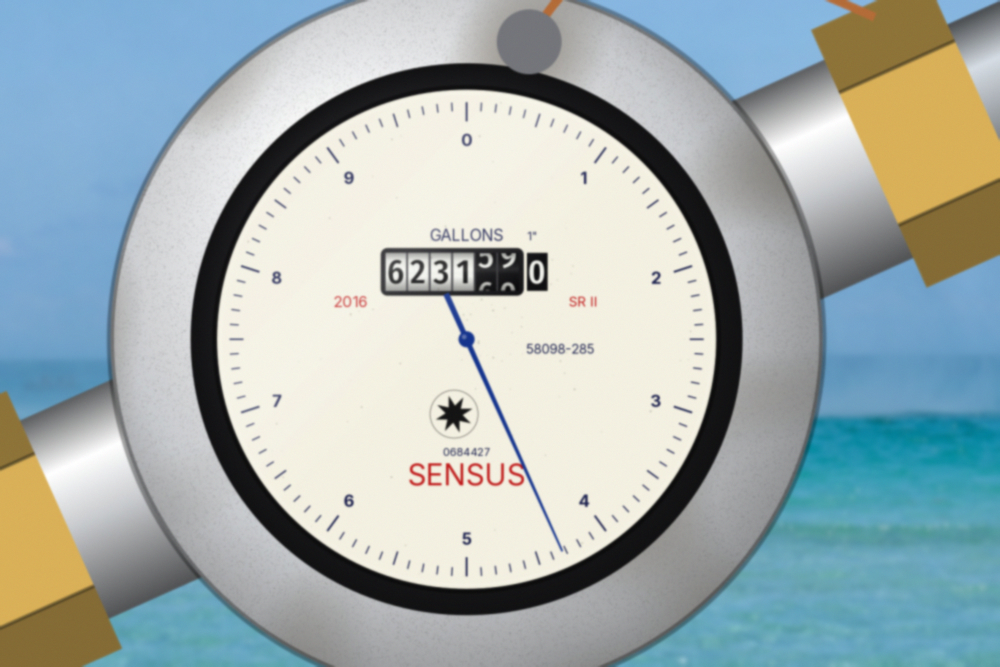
6231594.3
